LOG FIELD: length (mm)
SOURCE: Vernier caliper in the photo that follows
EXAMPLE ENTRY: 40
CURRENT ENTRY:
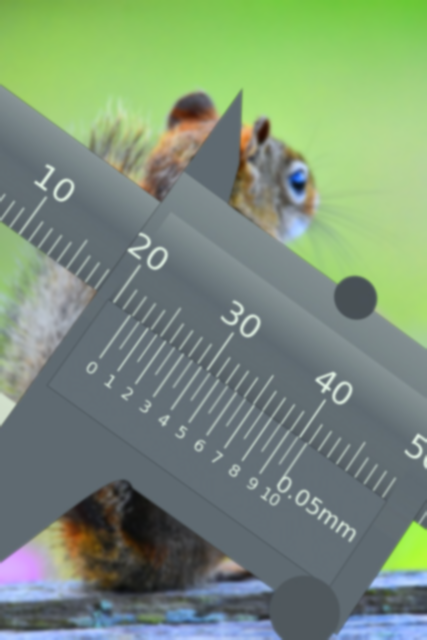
21.8
